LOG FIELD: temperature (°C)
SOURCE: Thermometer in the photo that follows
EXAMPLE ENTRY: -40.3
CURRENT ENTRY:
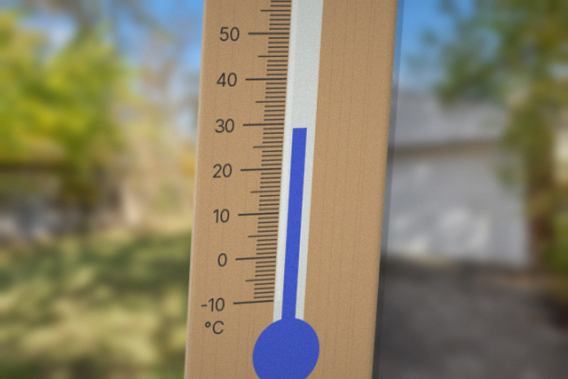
29
